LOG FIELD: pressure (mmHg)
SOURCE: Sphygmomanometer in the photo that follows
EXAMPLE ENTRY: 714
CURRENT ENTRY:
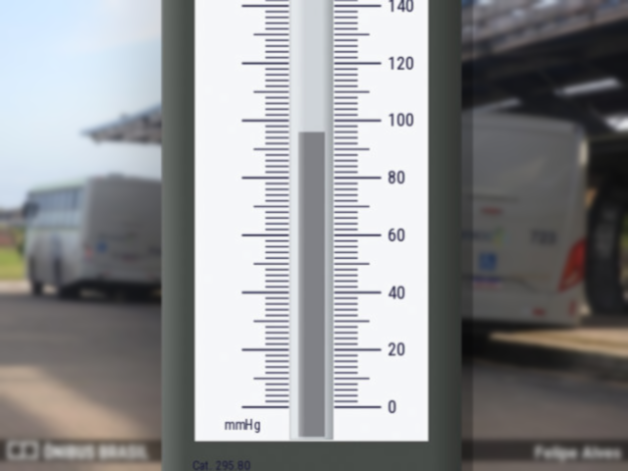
96
